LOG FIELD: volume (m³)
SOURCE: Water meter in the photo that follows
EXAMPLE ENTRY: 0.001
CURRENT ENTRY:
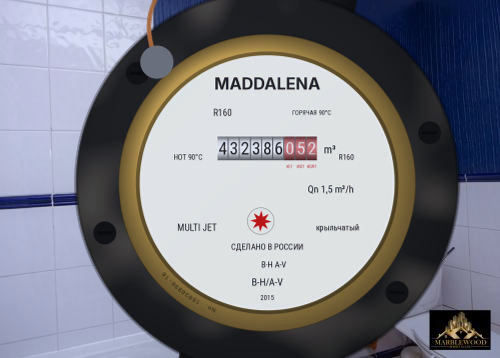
432386.052
